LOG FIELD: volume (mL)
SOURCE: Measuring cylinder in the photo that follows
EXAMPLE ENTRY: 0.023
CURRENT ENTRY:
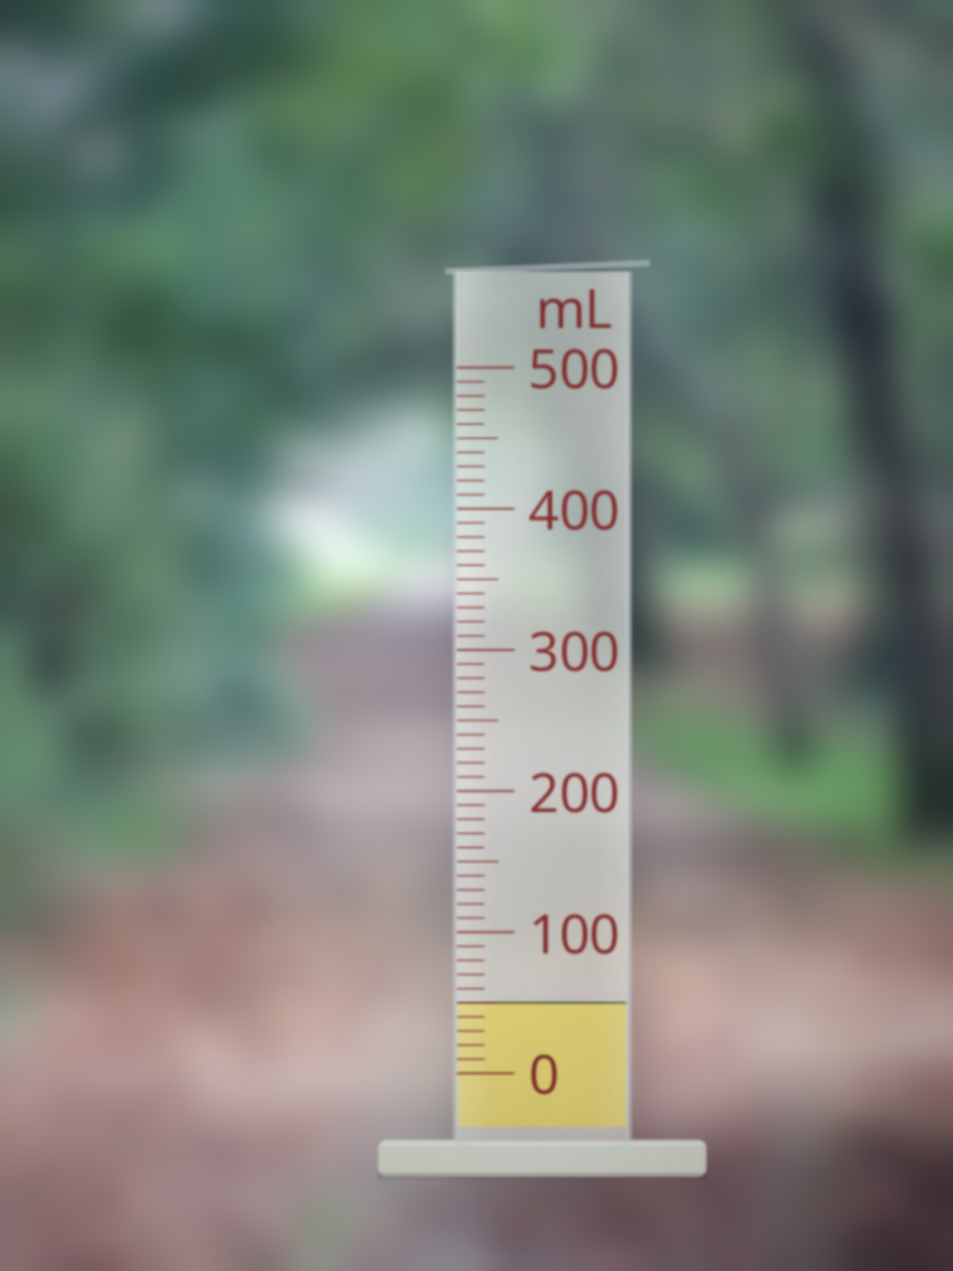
50
